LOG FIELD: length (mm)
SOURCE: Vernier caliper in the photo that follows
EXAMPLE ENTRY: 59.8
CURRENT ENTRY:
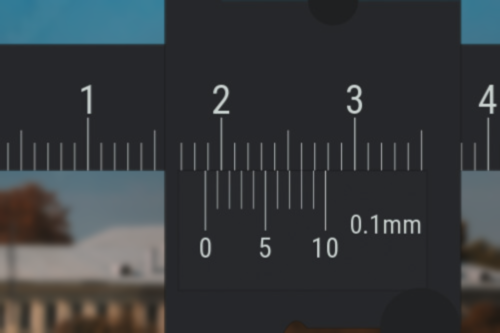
18.8
